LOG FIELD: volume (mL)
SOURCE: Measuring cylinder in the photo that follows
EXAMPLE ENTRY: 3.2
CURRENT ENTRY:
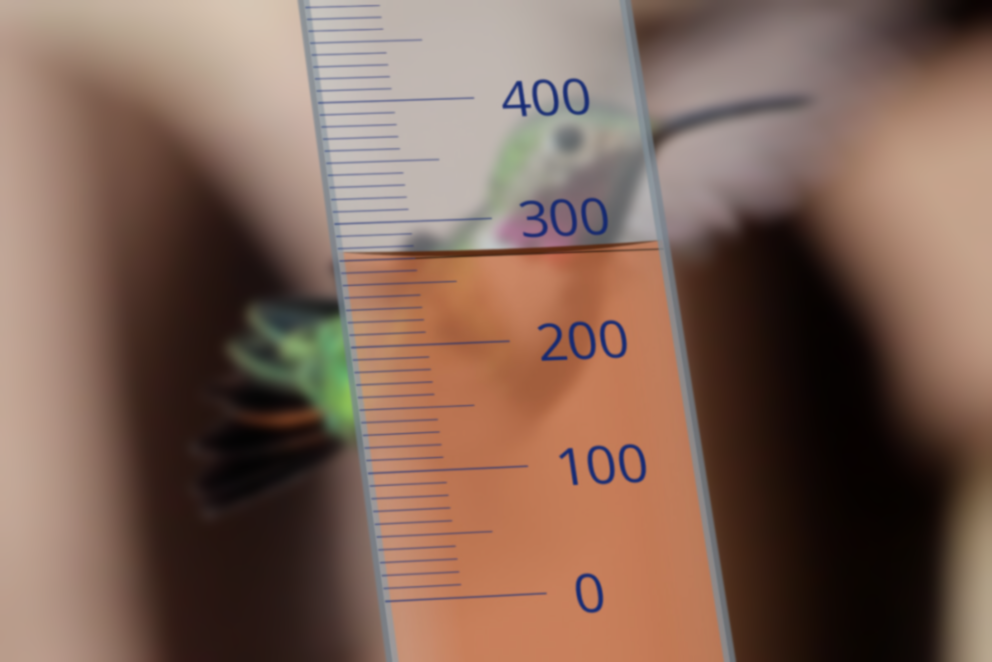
270
